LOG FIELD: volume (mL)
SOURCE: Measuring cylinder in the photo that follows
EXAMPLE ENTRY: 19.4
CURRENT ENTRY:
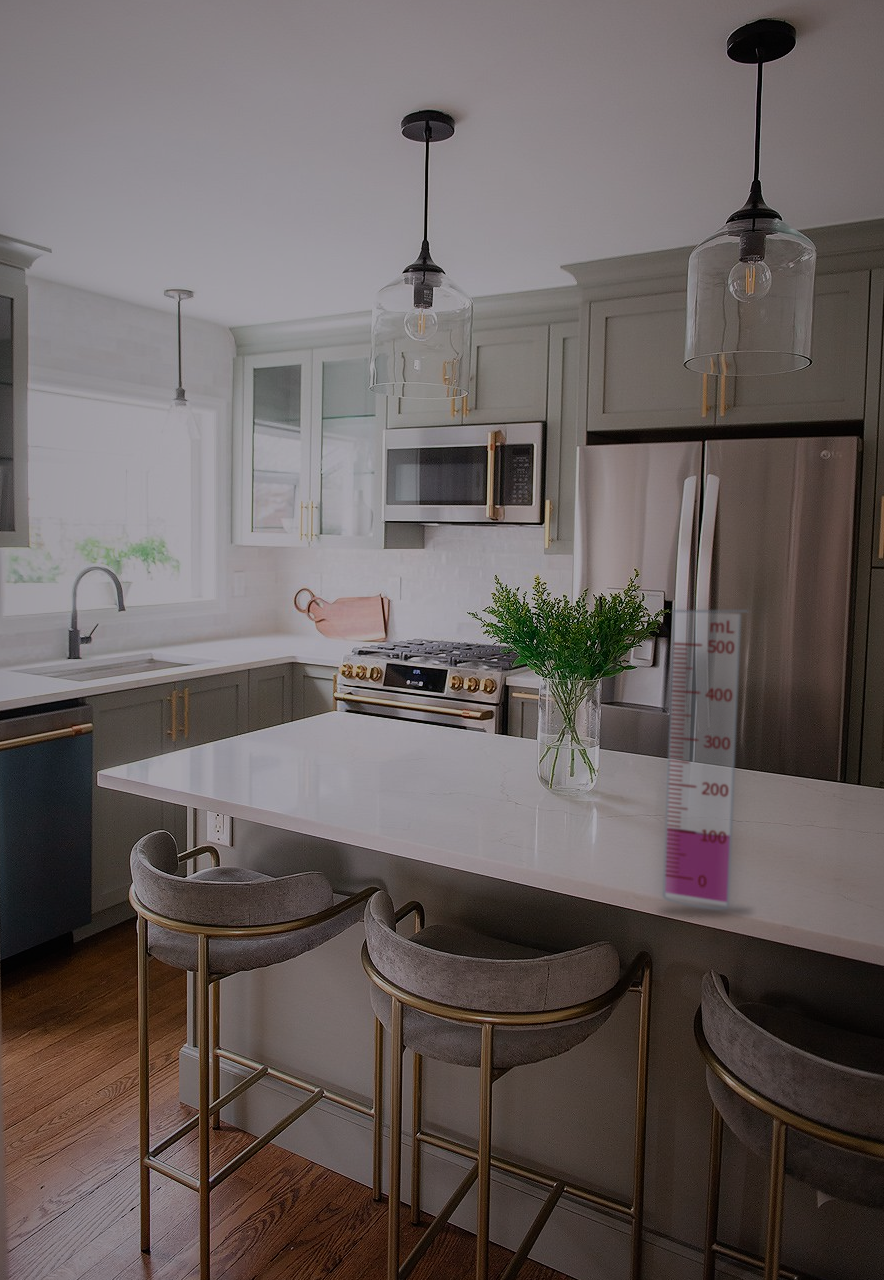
100
